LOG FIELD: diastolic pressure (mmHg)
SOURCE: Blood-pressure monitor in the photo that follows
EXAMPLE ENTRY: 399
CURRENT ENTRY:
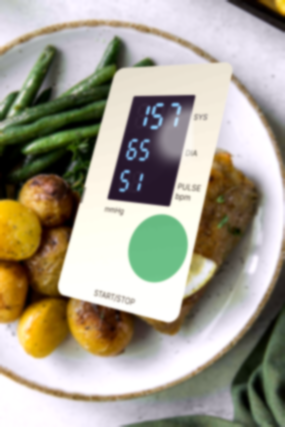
65
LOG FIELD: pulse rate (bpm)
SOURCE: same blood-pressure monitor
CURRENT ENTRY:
51
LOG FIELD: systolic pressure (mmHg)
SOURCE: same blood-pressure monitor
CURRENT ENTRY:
157
